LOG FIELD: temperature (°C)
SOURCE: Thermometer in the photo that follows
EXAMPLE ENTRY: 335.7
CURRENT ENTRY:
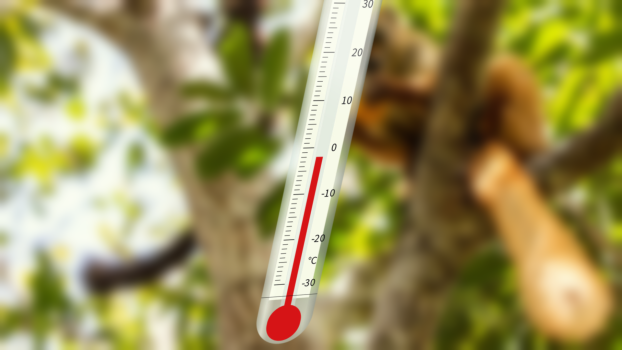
-2
